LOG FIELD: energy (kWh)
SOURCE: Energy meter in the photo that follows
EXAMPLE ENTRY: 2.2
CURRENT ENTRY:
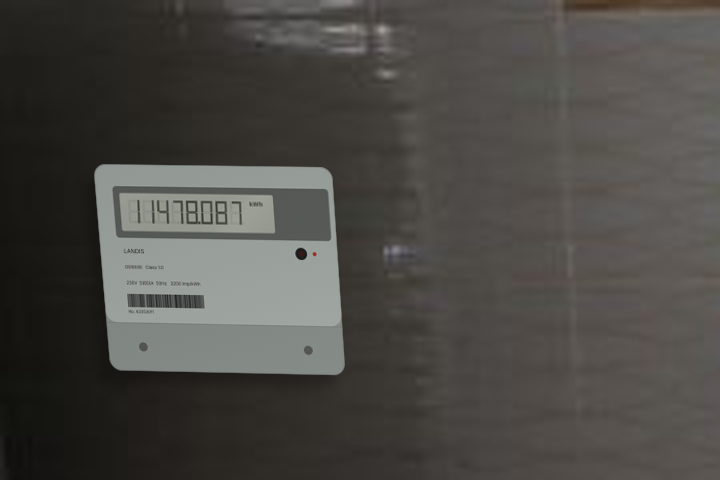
11478.087
